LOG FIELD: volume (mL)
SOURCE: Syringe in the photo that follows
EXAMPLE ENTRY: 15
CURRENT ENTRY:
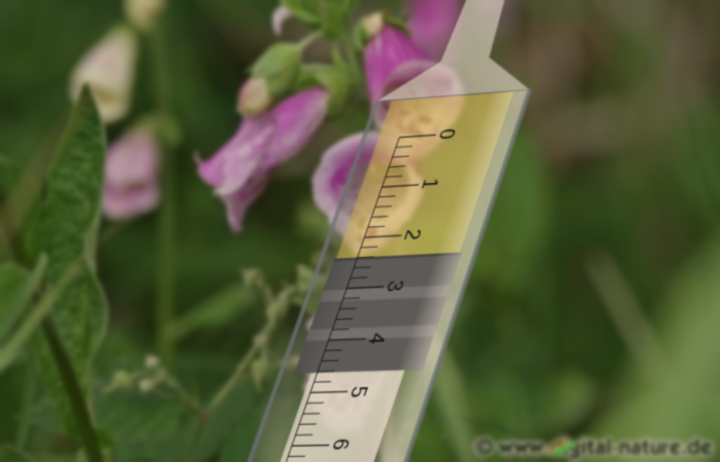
2.4
